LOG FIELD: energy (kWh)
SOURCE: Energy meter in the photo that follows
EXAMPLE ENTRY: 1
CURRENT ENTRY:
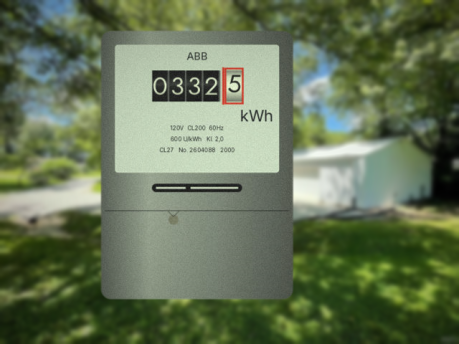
332.5
